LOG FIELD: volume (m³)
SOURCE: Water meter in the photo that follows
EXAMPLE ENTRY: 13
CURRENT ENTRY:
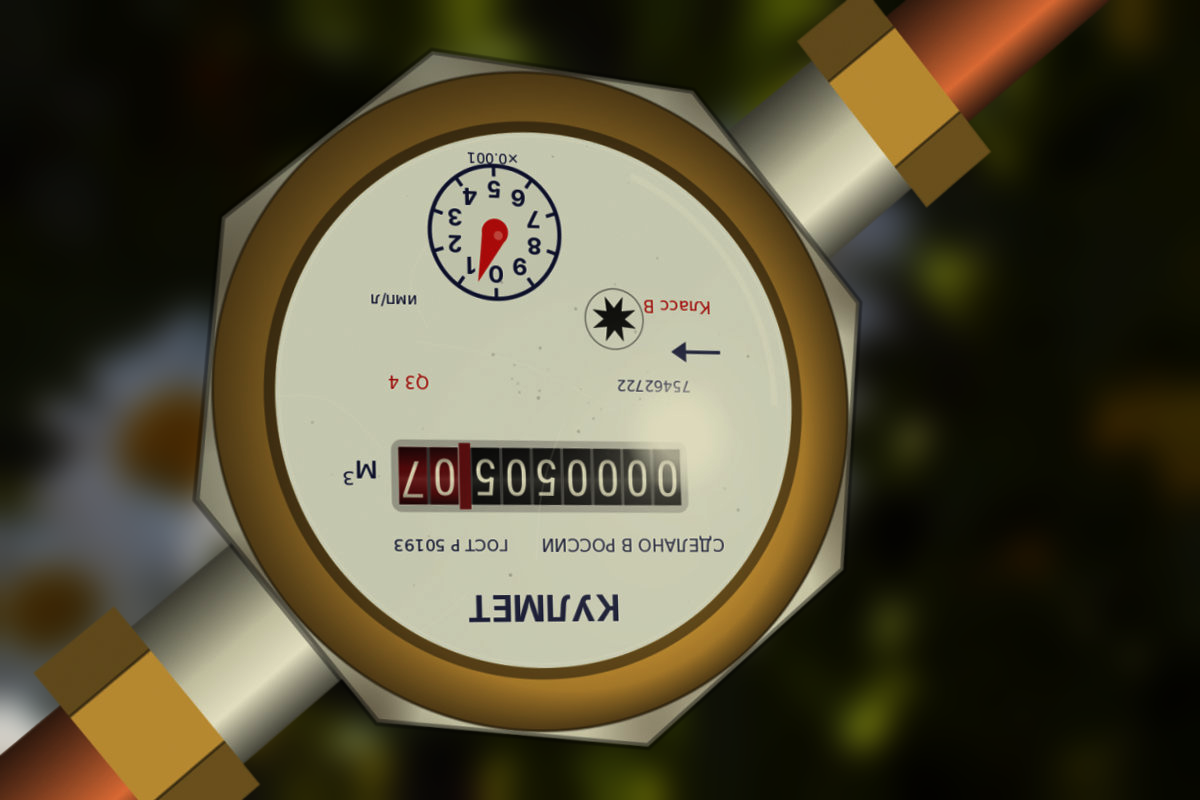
505.070
